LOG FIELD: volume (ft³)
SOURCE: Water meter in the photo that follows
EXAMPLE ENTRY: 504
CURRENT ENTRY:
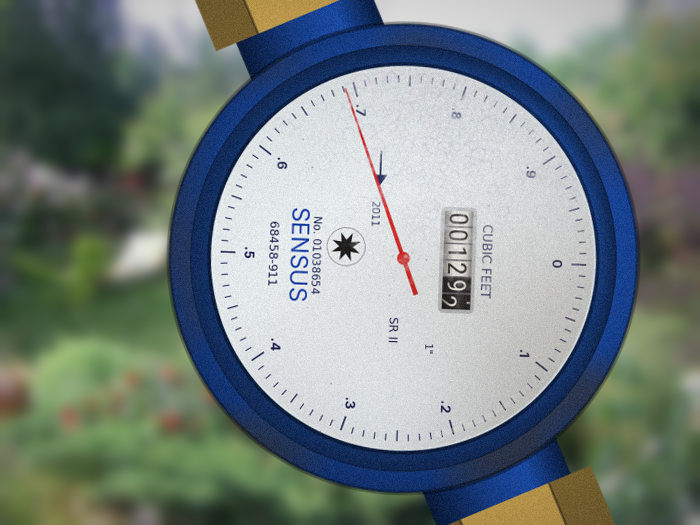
1291.69
